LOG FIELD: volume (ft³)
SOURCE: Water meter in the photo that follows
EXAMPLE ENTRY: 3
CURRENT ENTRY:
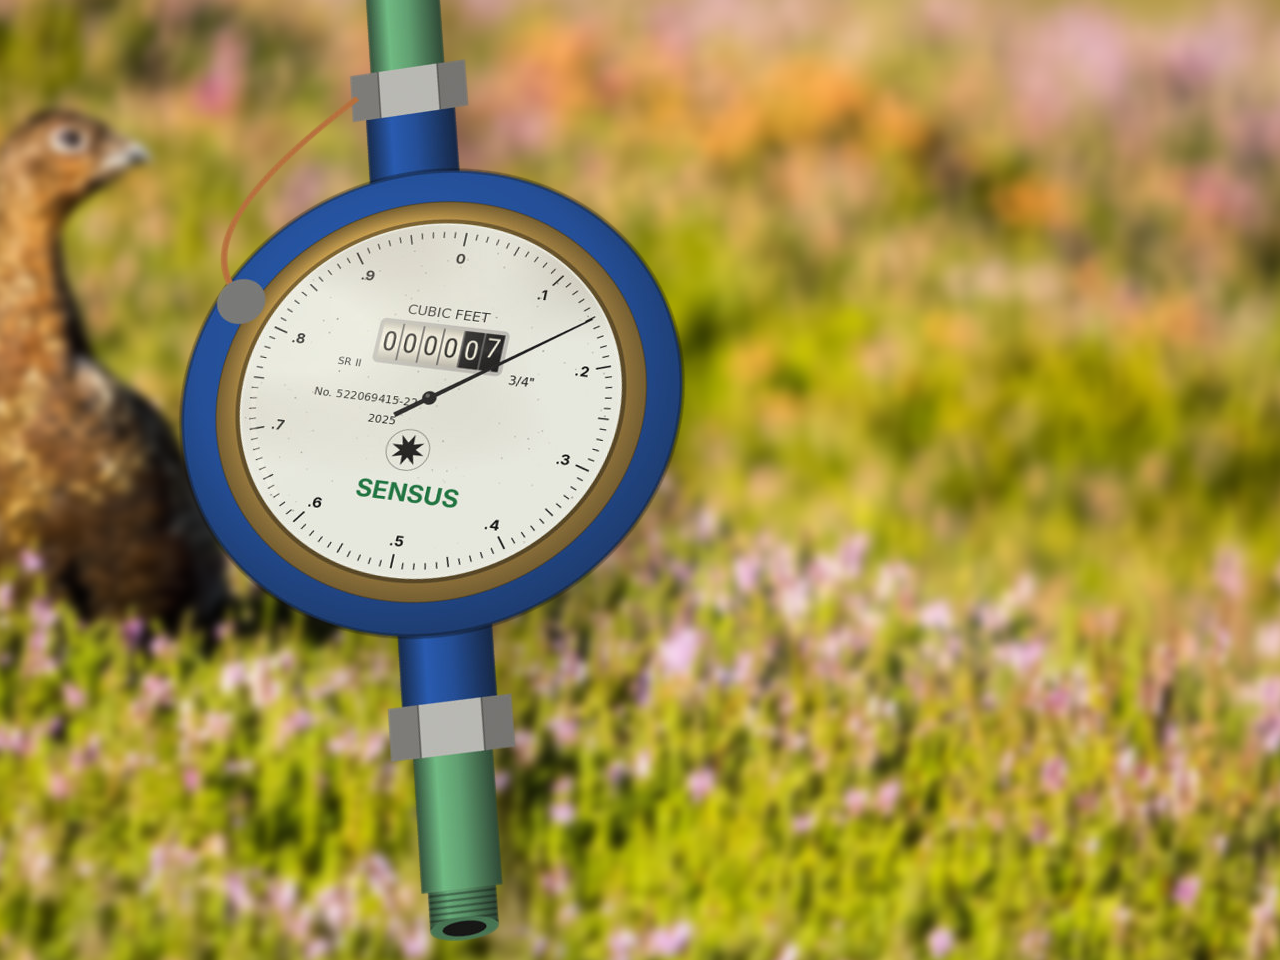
7.15
